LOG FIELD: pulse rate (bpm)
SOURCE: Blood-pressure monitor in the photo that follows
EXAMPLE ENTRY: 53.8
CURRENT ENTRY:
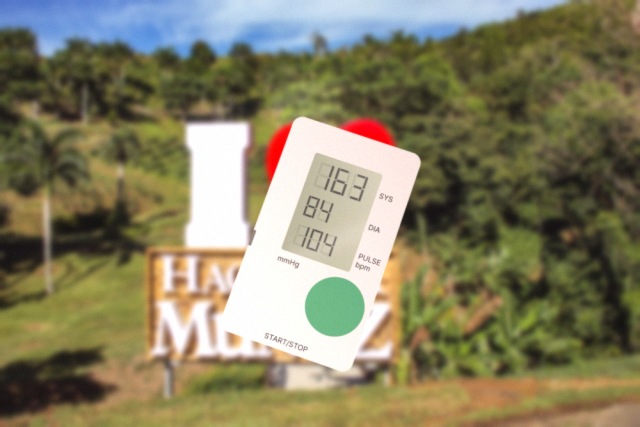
104
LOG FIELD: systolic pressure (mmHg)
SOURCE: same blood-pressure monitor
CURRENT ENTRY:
163
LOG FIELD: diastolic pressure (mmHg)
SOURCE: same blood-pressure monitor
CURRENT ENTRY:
84
